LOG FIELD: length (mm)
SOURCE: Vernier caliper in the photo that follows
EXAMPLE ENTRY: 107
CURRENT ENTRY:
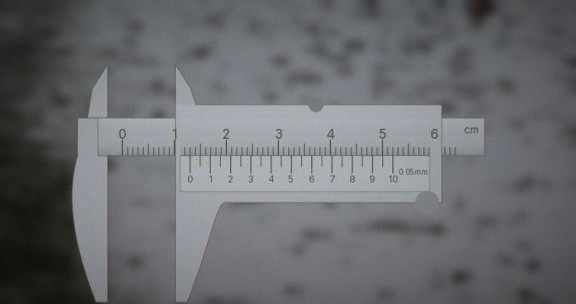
13.0
